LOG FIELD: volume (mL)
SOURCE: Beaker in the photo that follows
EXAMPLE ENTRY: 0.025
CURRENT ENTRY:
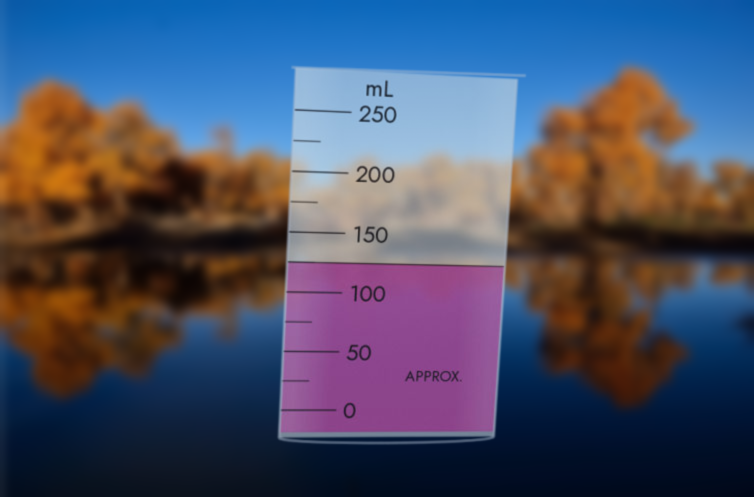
125
